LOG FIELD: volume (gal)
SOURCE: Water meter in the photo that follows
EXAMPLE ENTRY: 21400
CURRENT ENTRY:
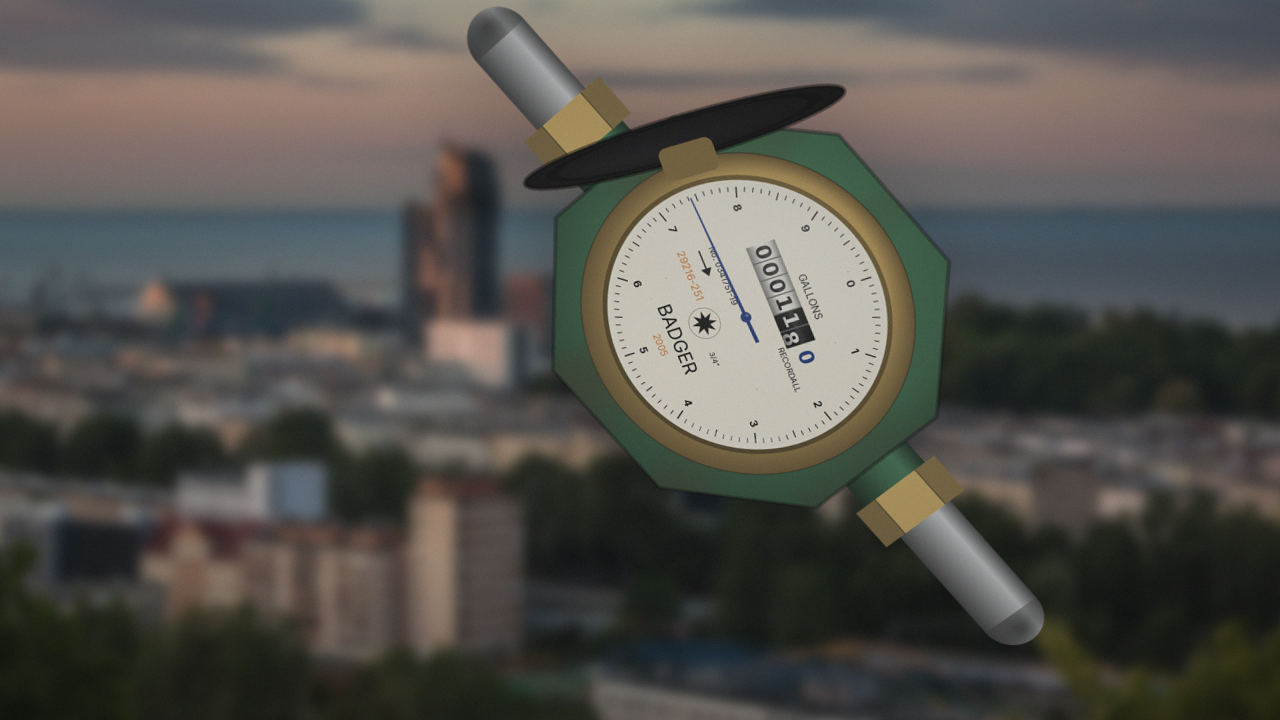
1177.4
